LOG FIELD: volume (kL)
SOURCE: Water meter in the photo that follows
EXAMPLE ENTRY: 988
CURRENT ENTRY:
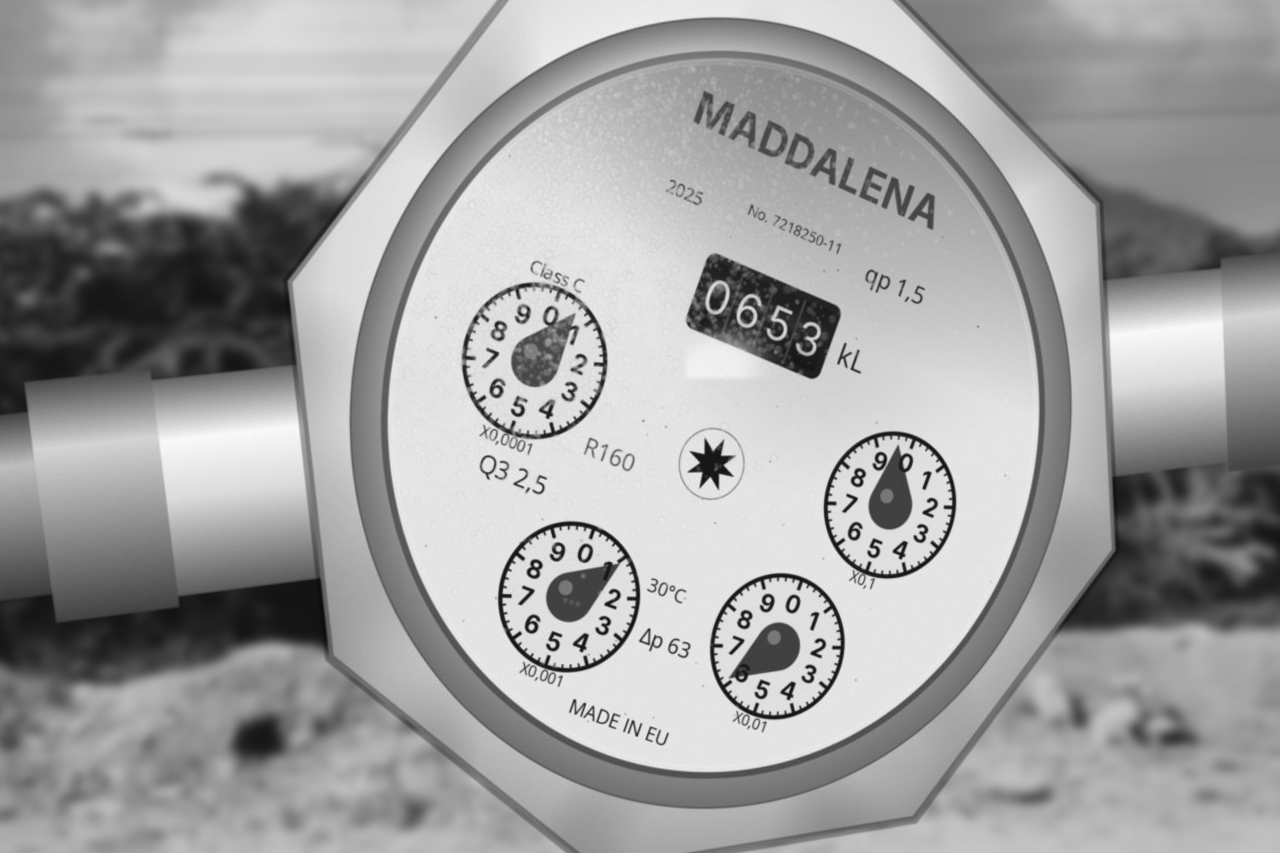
652.9610
